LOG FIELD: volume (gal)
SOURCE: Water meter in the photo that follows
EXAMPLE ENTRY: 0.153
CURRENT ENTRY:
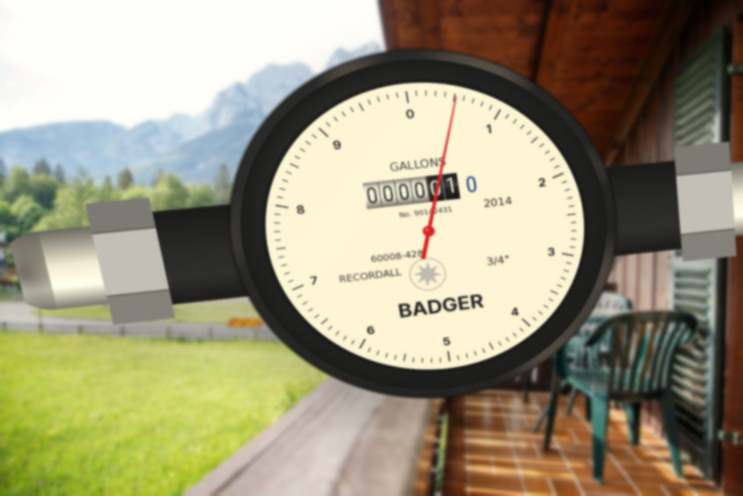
10.5
